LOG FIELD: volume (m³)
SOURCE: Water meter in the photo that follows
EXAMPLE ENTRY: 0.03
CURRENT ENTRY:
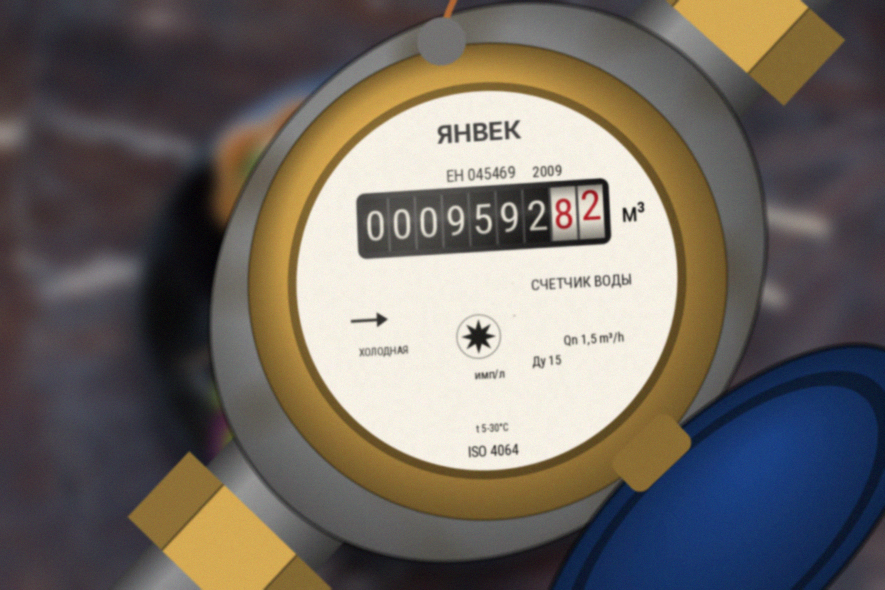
9592.82
